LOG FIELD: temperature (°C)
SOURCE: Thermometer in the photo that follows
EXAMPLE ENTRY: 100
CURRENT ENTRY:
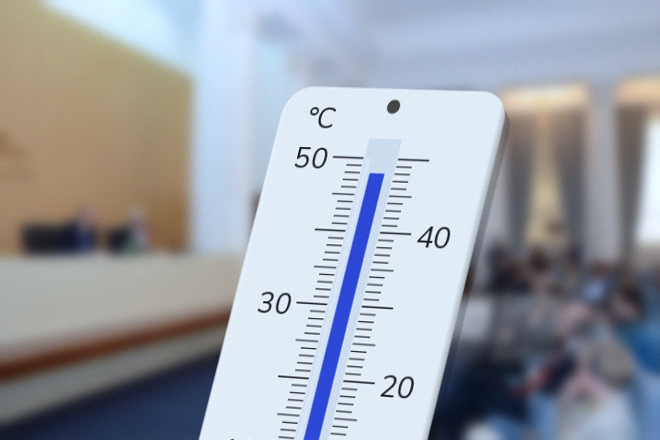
48
